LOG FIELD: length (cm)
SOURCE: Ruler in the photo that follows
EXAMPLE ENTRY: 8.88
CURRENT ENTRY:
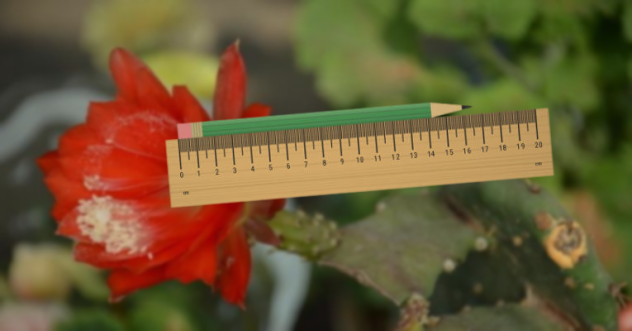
16.5
